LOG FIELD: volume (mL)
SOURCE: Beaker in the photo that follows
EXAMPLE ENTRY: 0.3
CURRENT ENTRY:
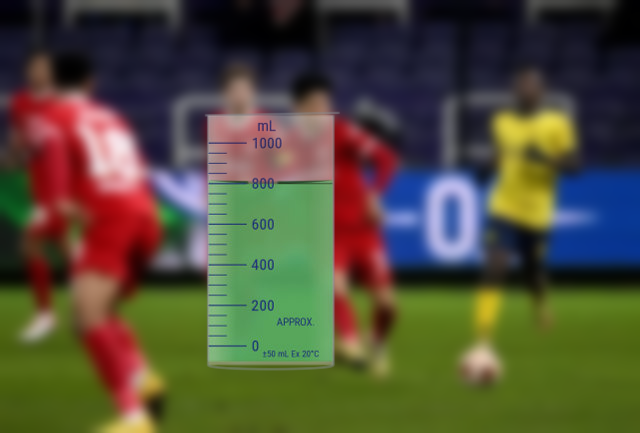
800
